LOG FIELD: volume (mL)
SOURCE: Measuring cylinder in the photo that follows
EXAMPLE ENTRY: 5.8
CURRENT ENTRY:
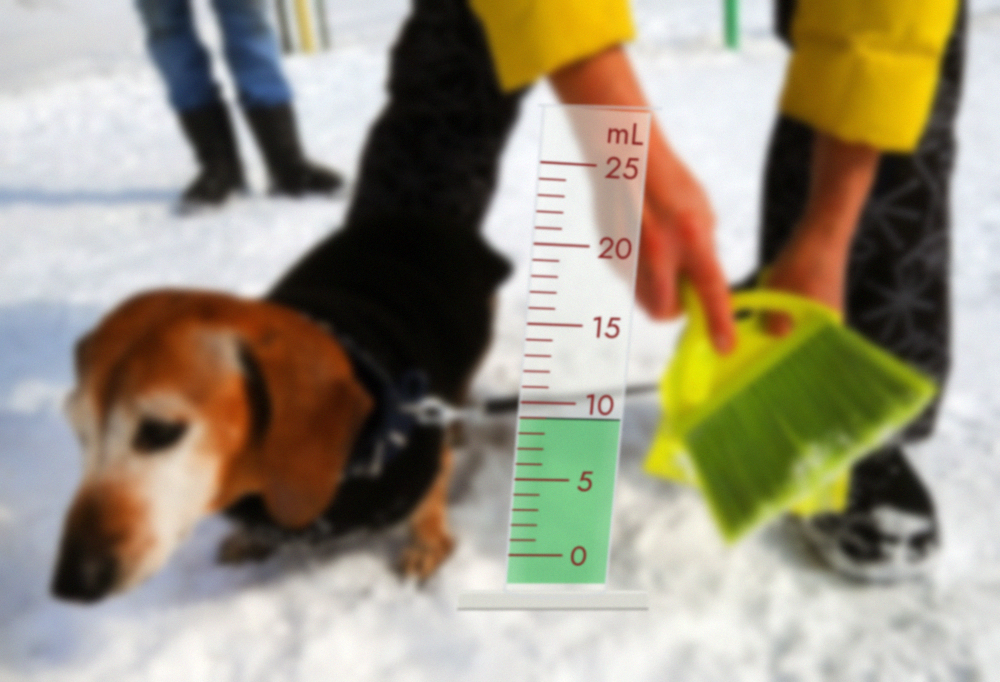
9
